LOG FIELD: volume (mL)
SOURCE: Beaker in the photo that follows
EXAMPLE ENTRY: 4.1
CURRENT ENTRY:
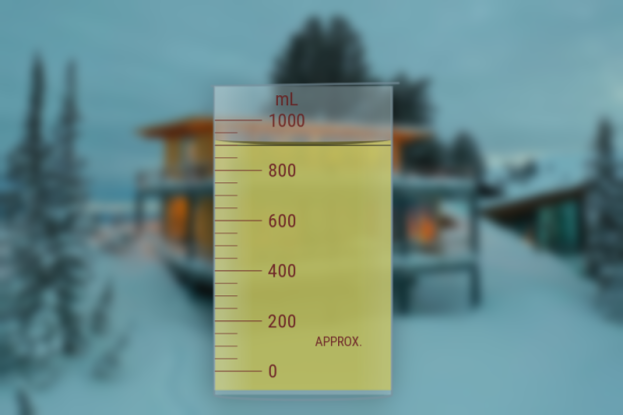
900
